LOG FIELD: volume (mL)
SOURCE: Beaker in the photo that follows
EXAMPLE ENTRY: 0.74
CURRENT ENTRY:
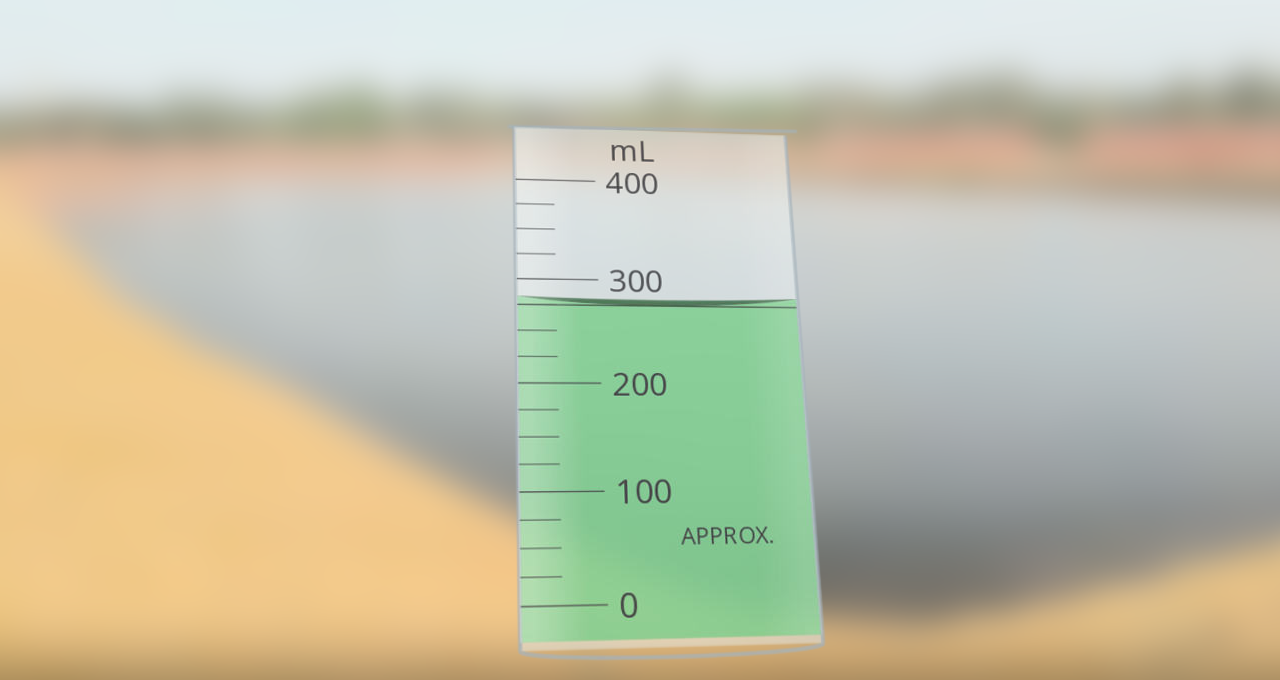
275
